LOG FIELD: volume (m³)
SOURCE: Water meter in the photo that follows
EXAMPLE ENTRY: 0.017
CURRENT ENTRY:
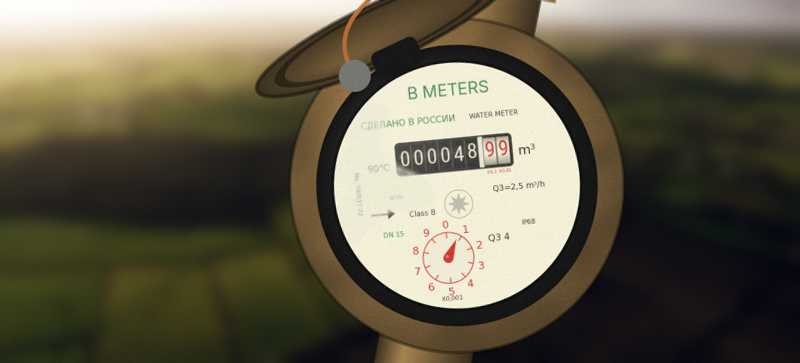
48.990
